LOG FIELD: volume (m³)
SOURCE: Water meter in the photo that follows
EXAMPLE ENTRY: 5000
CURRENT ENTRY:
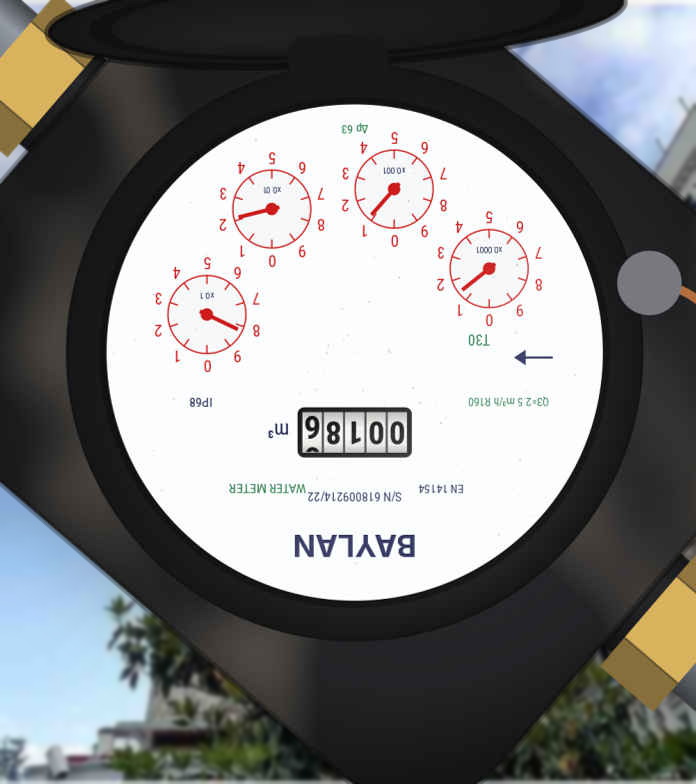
185.8211
